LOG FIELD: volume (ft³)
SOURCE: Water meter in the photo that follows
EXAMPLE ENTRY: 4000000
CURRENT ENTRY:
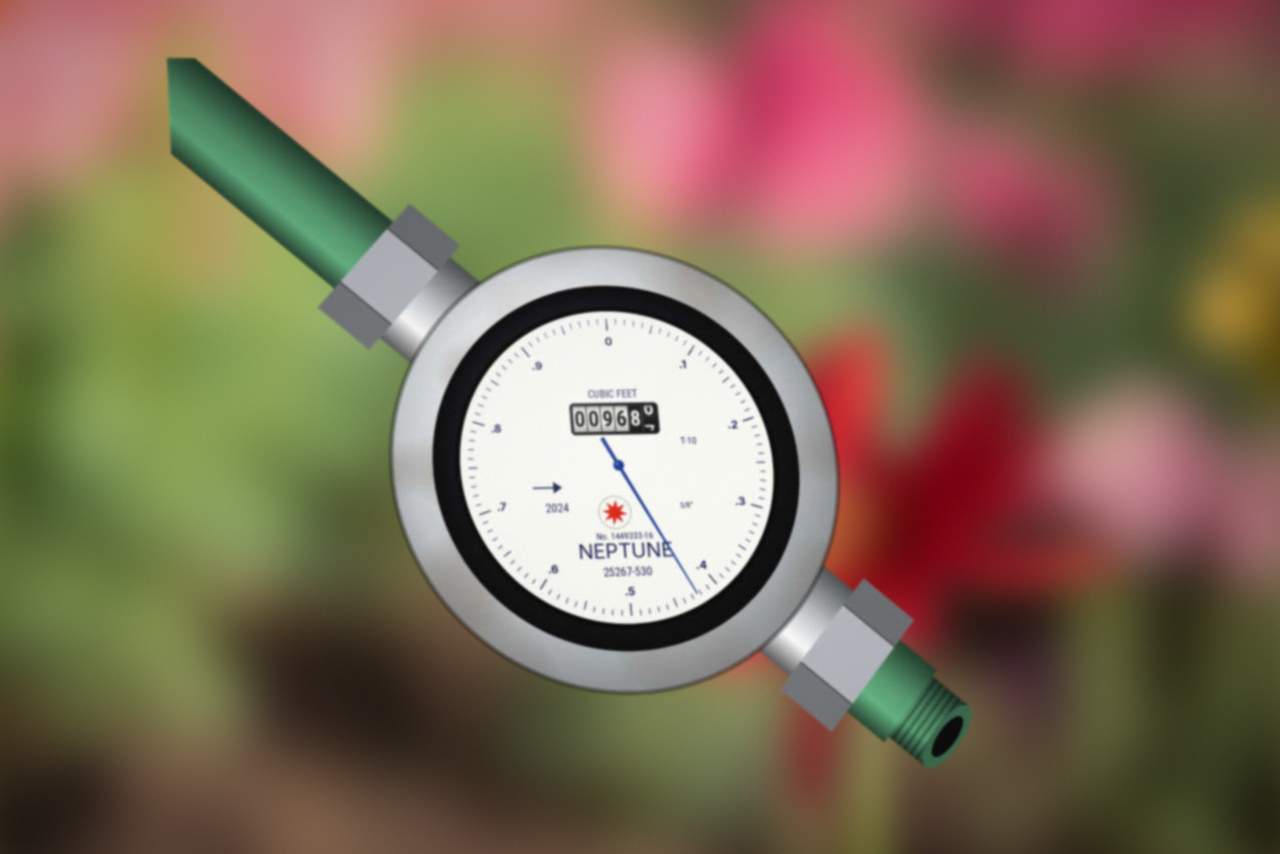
9686.42
